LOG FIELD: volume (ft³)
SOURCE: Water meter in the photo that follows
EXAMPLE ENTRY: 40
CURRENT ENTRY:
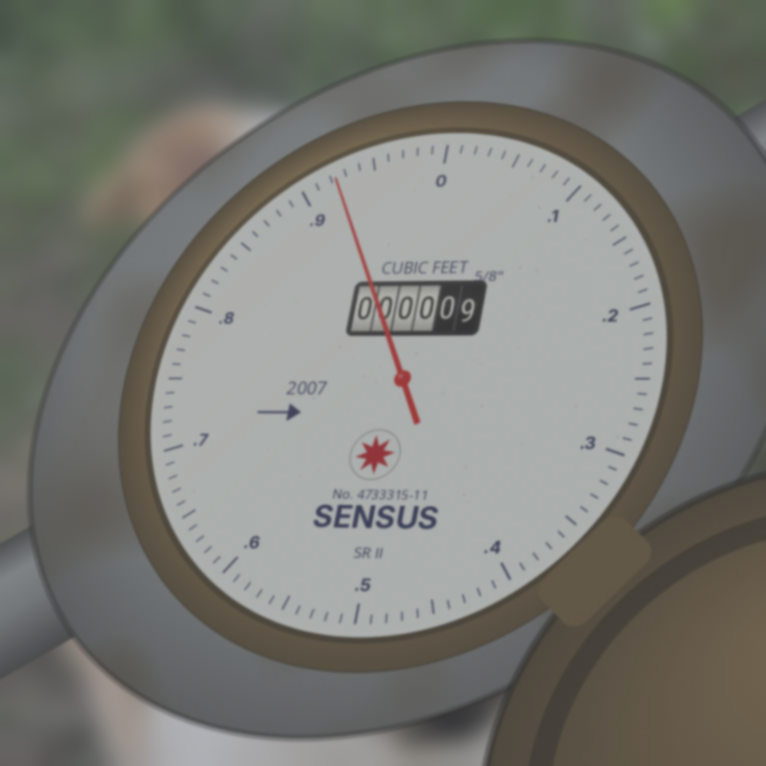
8.92
